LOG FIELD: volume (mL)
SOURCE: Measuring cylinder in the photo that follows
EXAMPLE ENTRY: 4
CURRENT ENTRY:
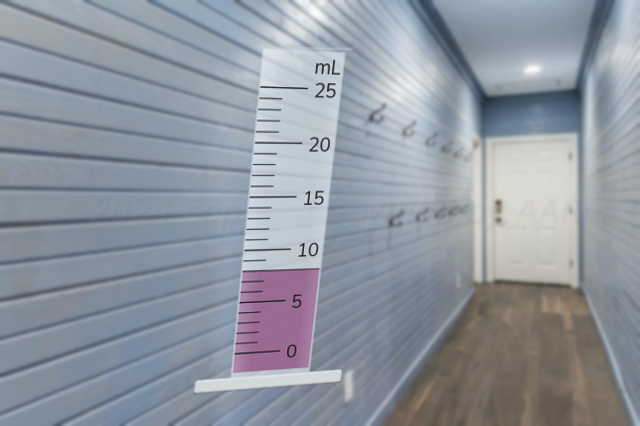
8
